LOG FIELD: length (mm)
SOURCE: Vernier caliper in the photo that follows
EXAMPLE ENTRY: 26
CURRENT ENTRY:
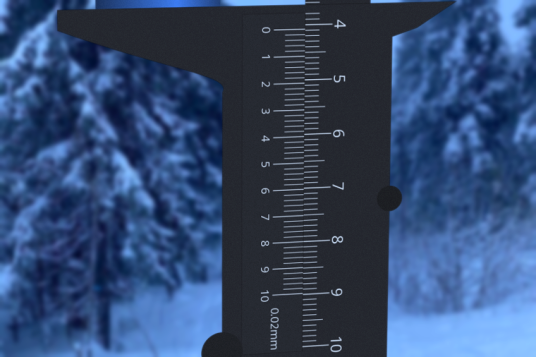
40.8
